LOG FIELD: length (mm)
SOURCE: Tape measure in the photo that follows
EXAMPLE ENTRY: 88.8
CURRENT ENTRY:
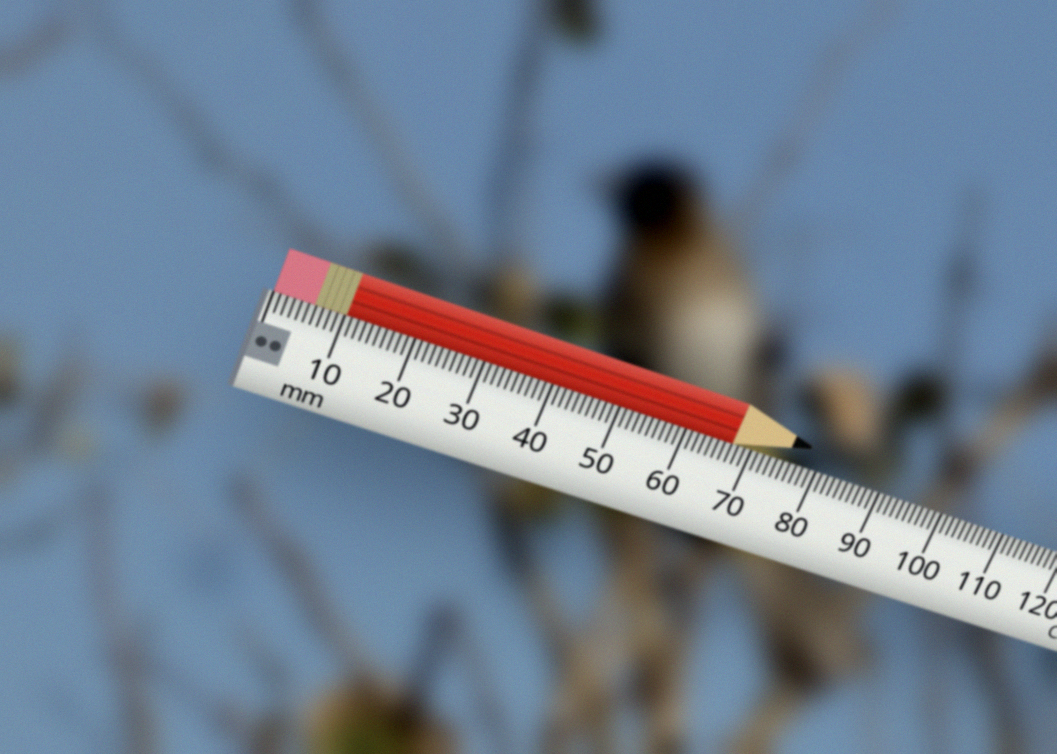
78
